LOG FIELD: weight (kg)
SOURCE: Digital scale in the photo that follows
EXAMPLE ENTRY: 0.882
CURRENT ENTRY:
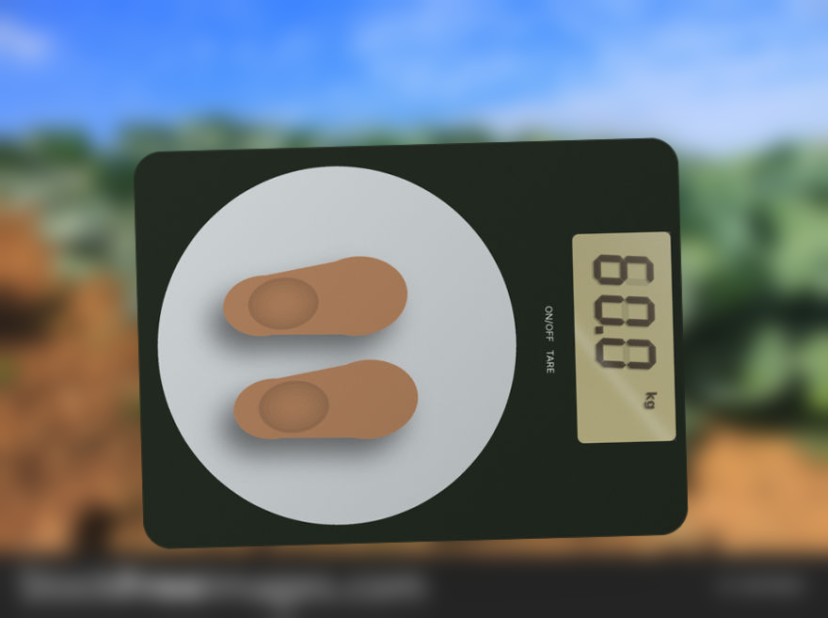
60.0
